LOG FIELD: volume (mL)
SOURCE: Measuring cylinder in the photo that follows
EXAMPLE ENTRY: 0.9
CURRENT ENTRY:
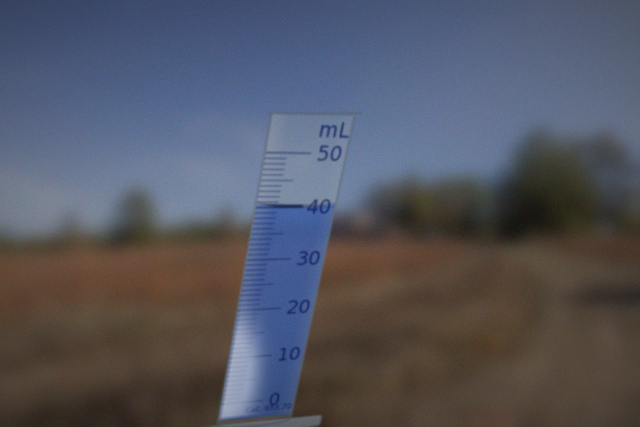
40
